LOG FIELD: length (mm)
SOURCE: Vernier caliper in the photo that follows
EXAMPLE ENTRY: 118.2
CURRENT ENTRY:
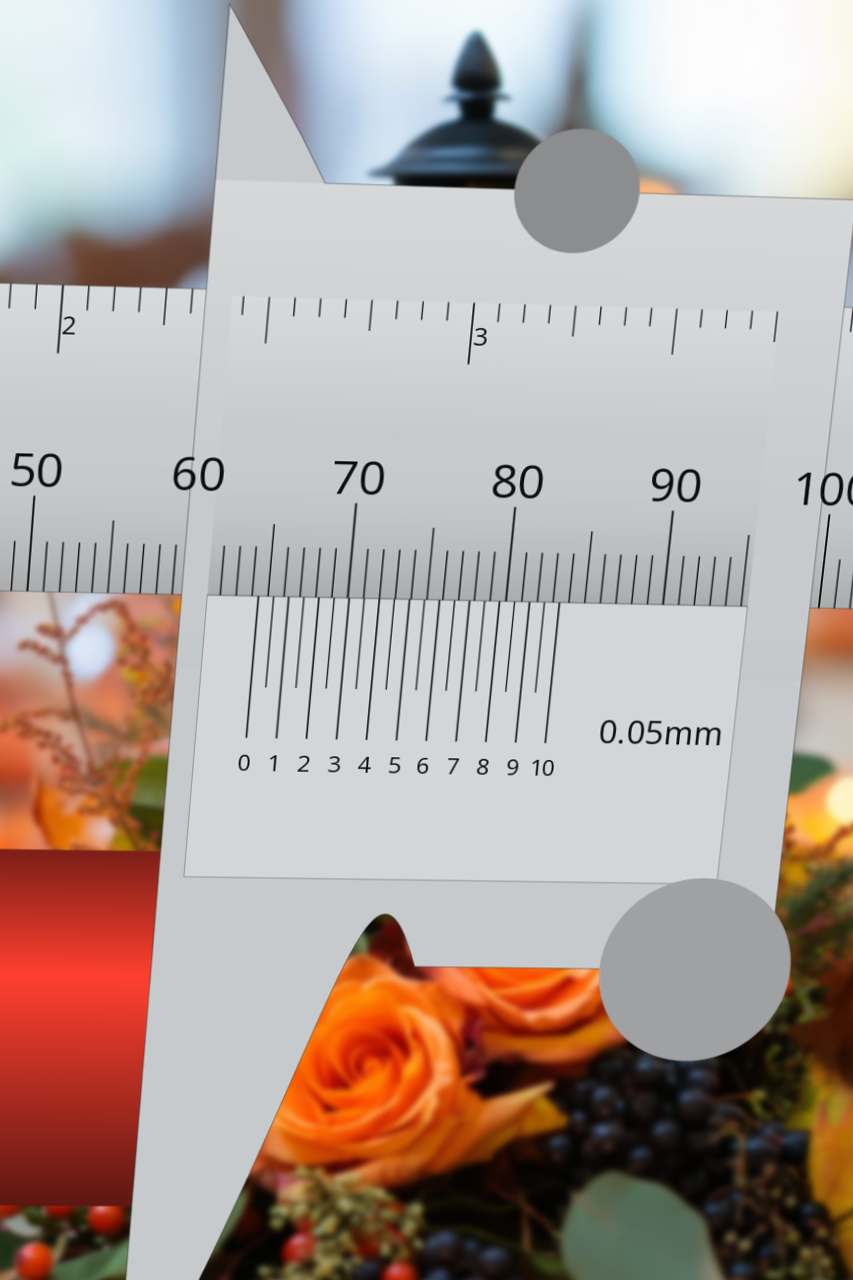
64.4
